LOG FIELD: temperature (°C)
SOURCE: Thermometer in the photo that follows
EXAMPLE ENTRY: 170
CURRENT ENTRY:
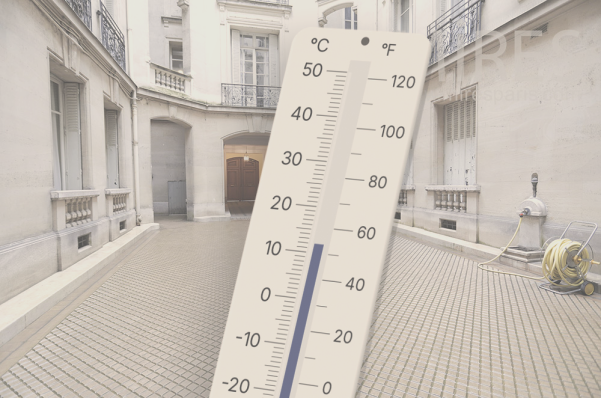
12
